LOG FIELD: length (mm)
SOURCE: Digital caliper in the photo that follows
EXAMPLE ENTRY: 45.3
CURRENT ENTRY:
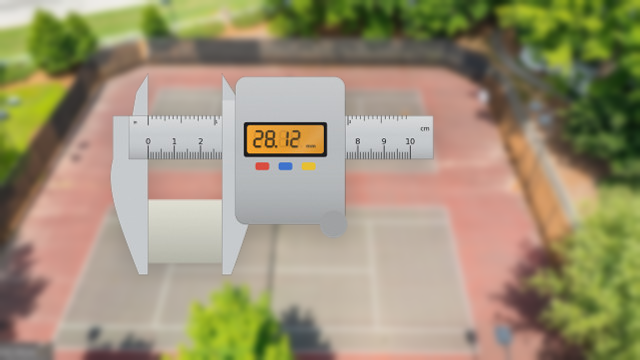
28.12
